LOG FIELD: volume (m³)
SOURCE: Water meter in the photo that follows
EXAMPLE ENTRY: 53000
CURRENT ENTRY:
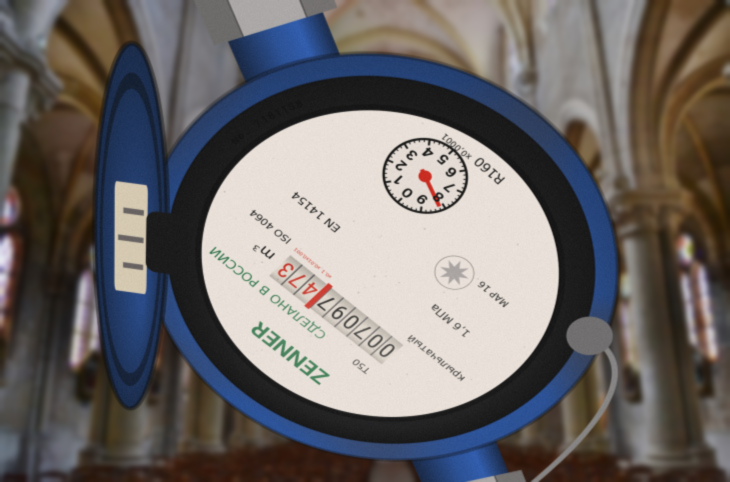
7097.4738
